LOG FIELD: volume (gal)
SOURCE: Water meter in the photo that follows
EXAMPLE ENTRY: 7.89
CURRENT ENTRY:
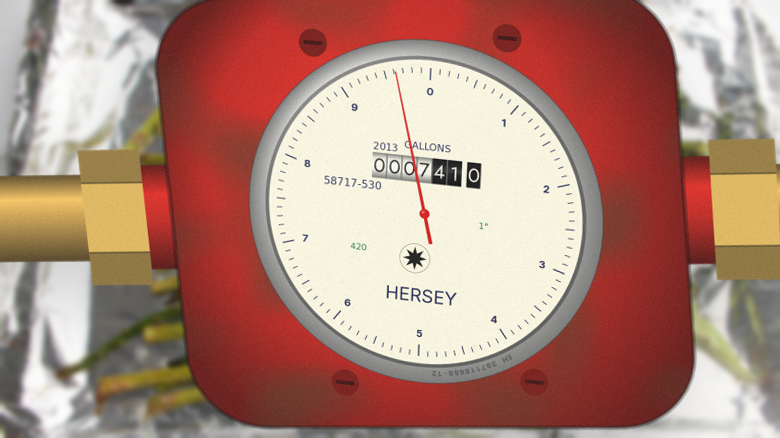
7409.6
